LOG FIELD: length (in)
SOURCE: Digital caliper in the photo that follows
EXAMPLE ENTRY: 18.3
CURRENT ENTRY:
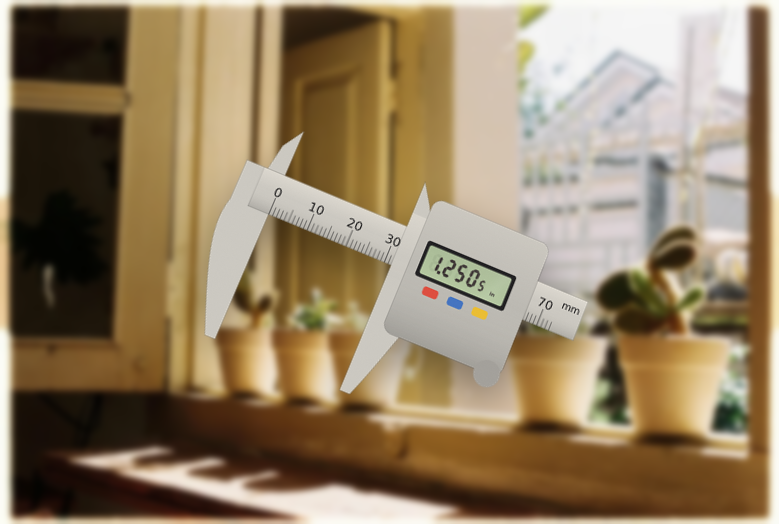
1.2505
